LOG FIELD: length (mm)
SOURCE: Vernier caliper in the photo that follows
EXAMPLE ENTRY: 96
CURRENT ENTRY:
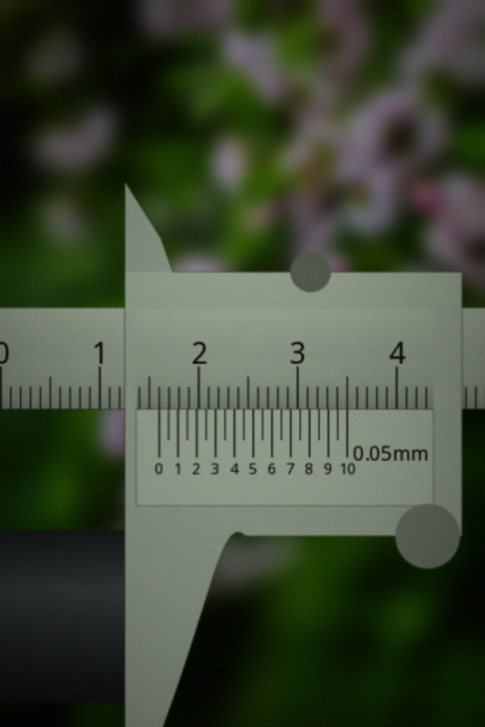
16.0
